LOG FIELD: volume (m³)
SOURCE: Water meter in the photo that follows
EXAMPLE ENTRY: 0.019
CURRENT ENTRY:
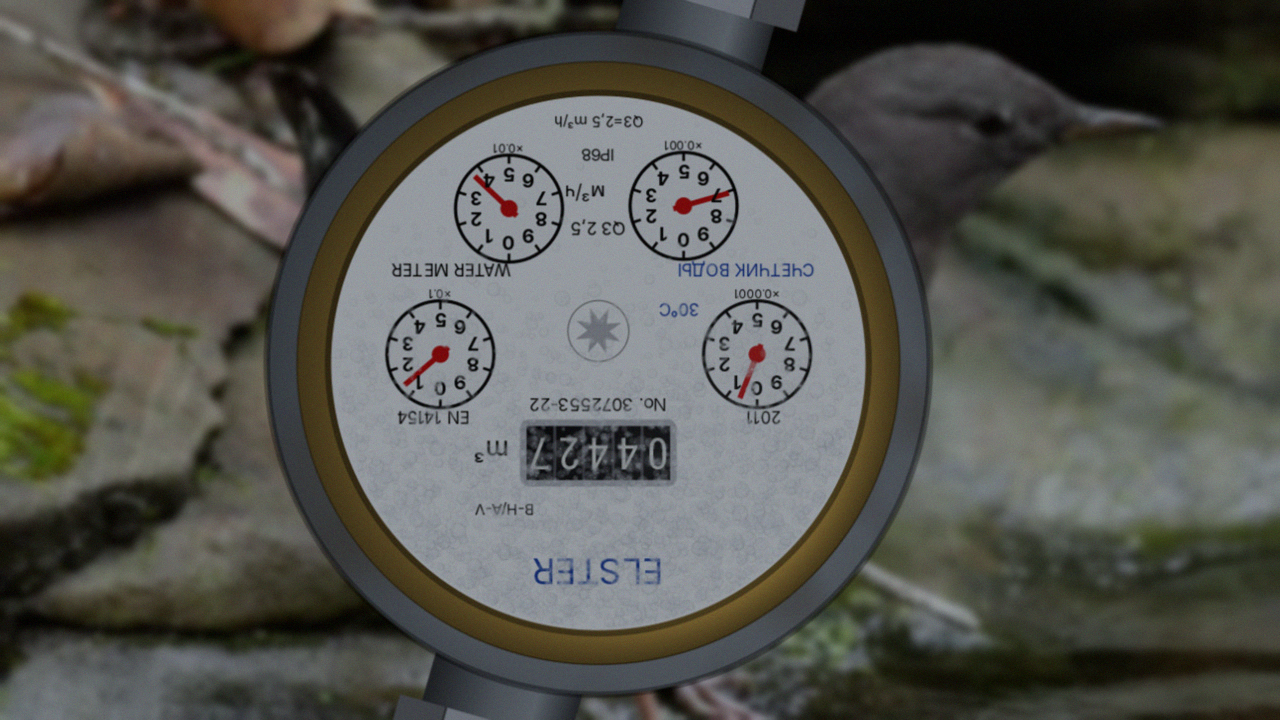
4427.1370
